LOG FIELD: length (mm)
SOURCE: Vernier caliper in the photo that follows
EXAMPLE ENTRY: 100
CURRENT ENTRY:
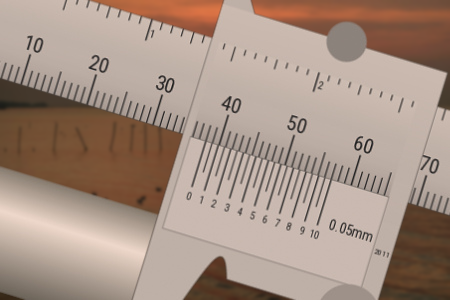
38.0
